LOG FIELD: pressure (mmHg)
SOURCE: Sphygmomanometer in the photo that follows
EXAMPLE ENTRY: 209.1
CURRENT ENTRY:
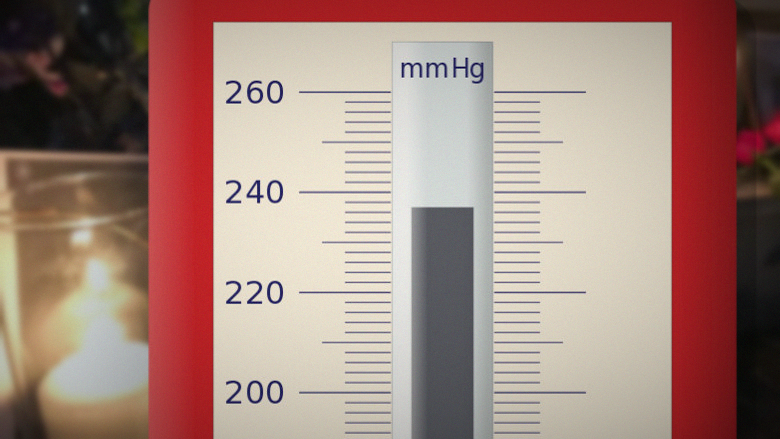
237
